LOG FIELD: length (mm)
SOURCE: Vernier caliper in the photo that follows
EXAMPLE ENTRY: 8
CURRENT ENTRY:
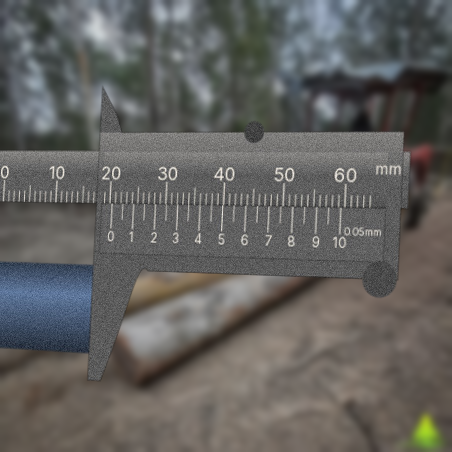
20.4
